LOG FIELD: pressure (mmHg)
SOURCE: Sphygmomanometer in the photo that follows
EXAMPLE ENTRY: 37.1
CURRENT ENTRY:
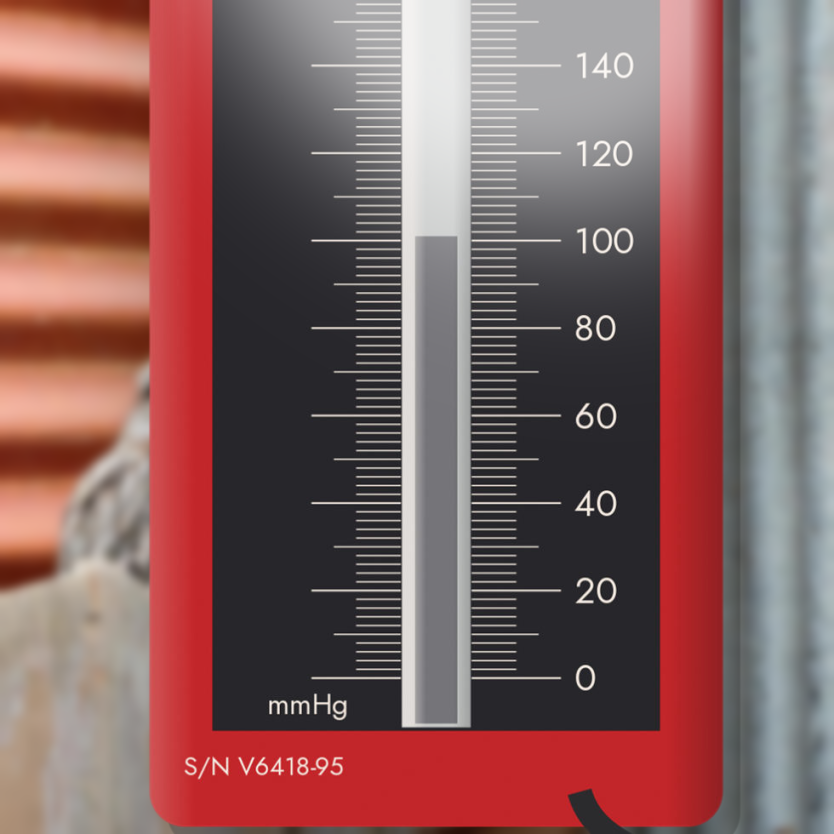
101
